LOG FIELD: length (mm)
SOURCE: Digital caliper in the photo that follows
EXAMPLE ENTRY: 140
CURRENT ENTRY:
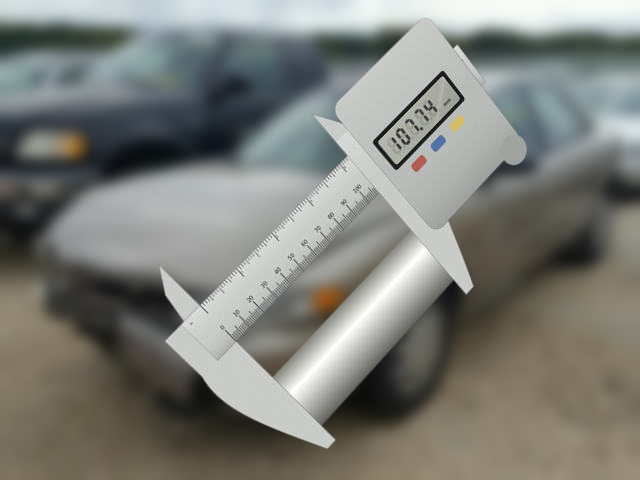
107.74
